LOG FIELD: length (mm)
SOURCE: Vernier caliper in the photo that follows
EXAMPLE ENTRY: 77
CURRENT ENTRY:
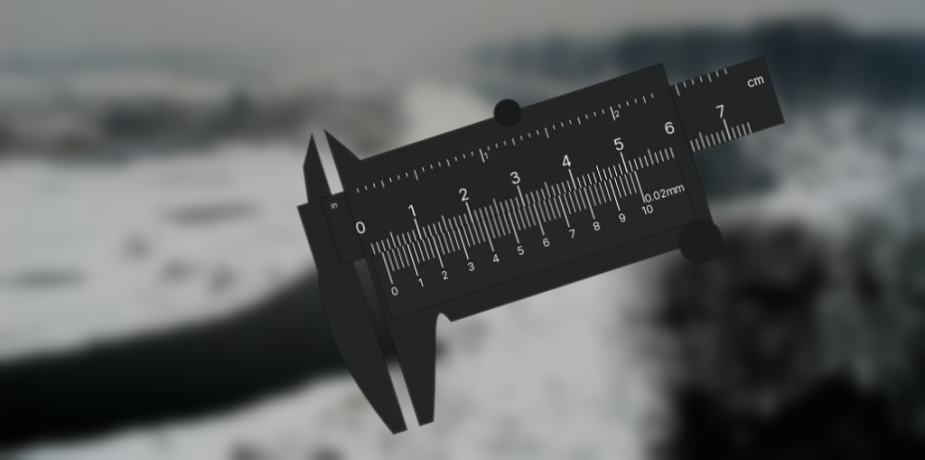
2.4
